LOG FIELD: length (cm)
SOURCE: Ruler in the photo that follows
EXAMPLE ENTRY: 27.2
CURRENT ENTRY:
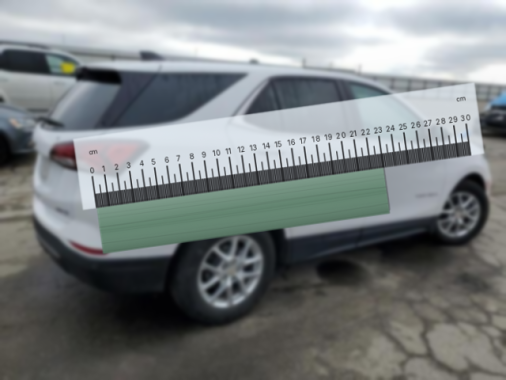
23
